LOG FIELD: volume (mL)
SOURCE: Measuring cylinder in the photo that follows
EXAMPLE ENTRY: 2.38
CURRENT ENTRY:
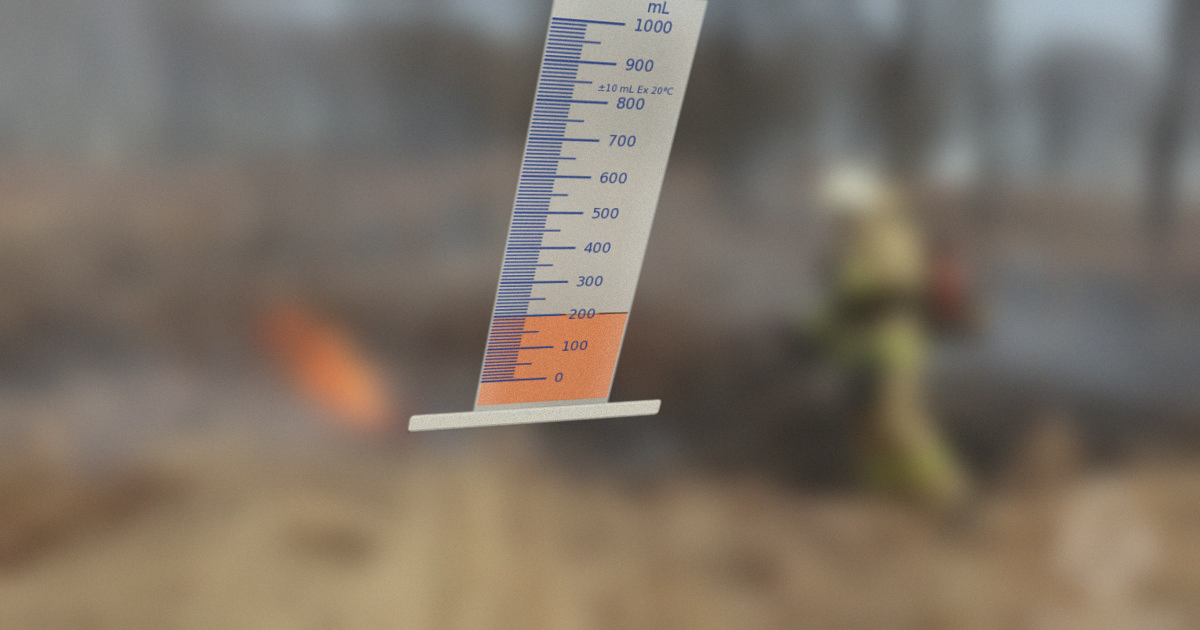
200
